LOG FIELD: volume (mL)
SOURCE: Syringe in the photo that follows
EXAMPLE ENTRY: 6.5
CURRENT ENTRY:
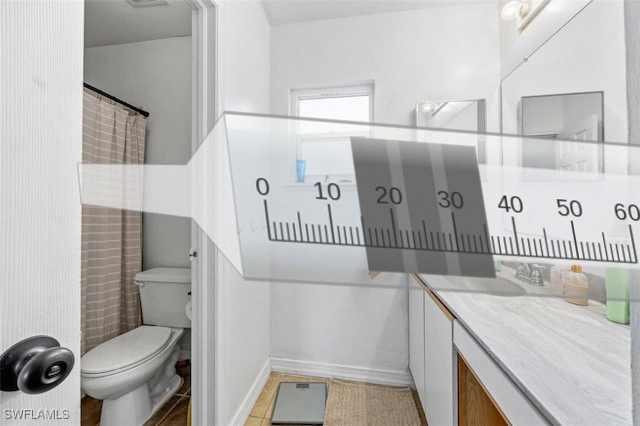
15
